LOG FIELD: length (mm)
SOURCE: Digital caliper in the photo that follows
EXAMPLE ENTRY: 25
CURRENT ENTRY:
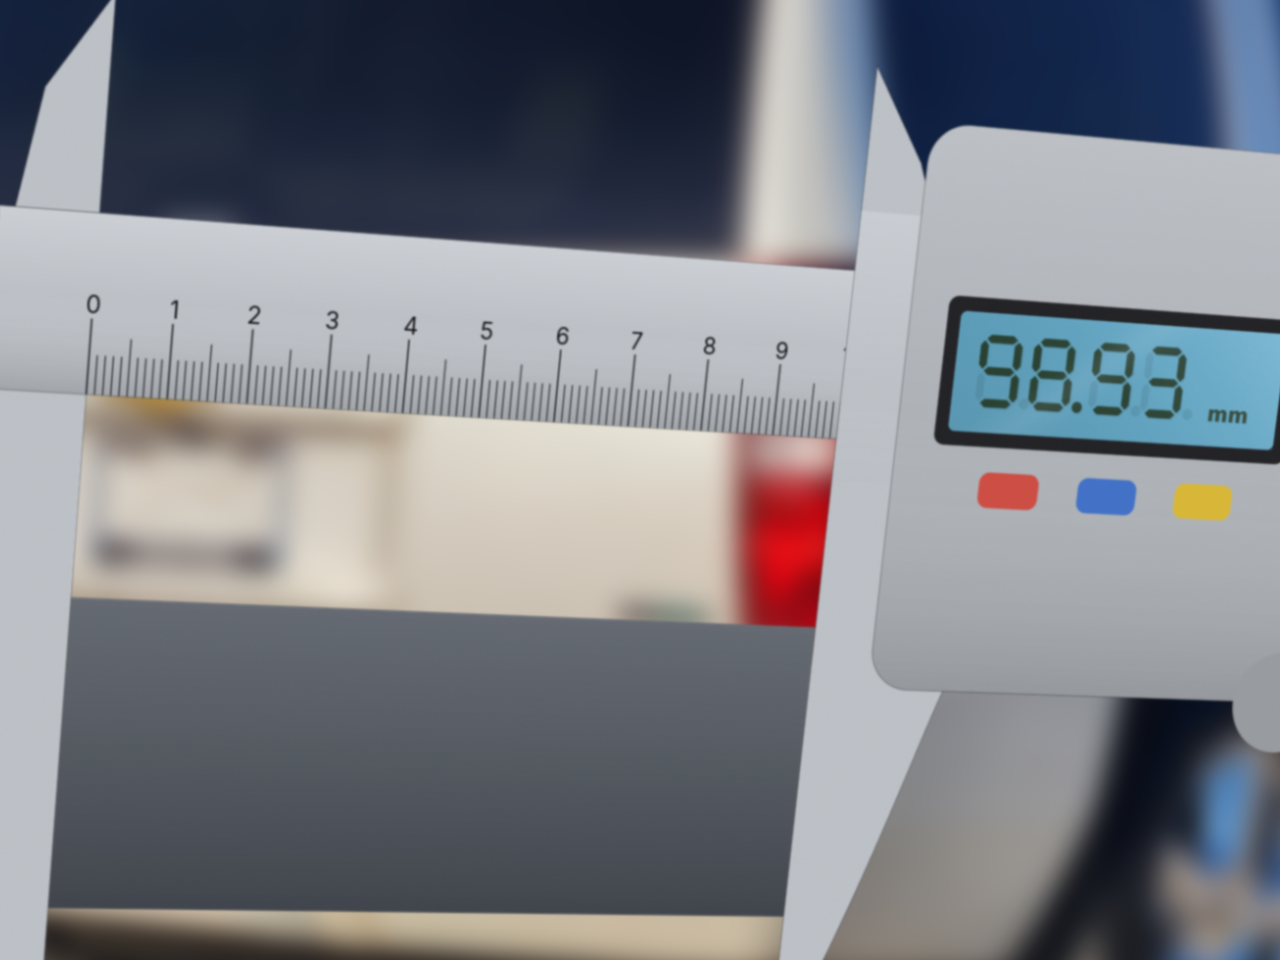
98.93
